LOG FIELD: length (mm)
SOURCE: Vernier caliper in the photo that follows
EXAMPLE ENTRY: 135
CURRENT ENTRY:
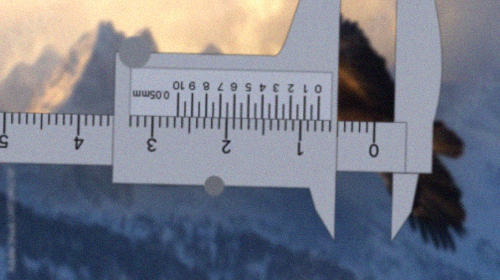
7.6
